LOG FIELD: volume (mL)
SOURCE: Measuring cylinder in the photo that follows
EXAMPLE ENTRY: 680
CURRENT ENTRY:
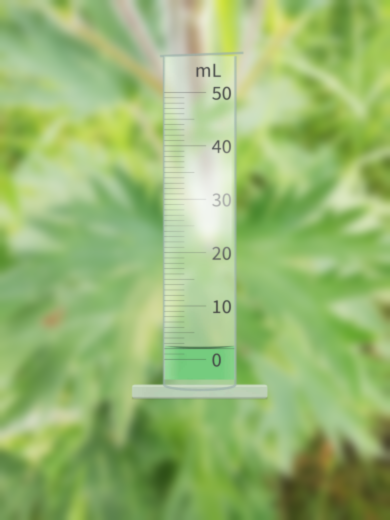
2
